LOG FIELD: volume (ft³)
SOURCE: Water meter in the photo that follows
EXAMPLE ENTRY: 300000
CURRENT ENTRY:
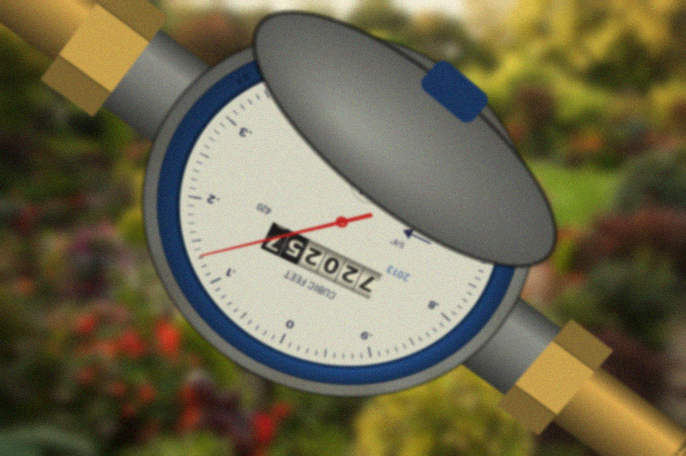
720257.13
